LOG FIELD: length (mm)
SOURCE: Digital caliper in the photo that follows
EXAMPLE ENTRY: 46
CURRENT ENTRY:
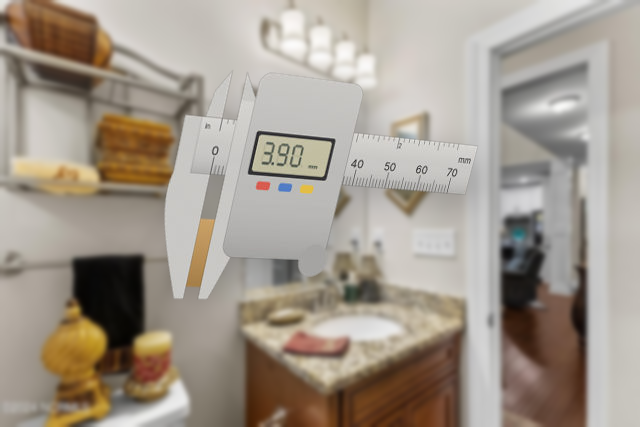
3.90
